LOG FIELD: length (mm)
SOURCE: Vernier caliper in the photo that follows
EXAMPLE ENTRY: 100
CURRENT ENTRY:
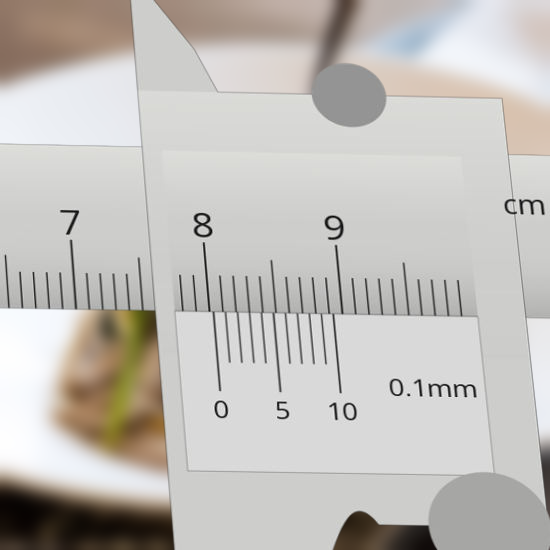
80.3
